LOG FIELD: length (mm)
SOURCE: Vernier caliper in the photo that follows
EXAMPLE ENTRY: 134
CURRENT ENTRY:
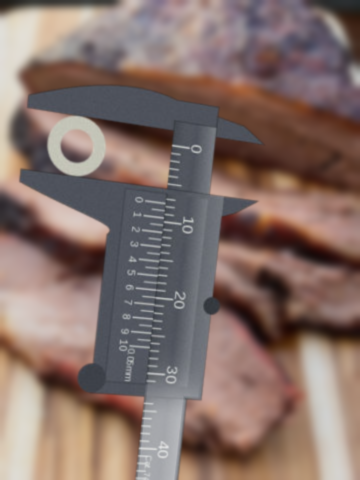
7.6
